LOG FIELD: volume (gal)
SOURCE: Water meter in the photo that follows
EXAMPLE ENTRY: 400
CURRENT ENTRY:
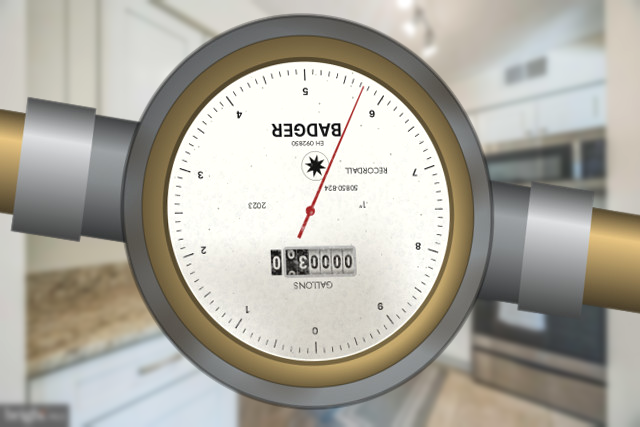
385.7
